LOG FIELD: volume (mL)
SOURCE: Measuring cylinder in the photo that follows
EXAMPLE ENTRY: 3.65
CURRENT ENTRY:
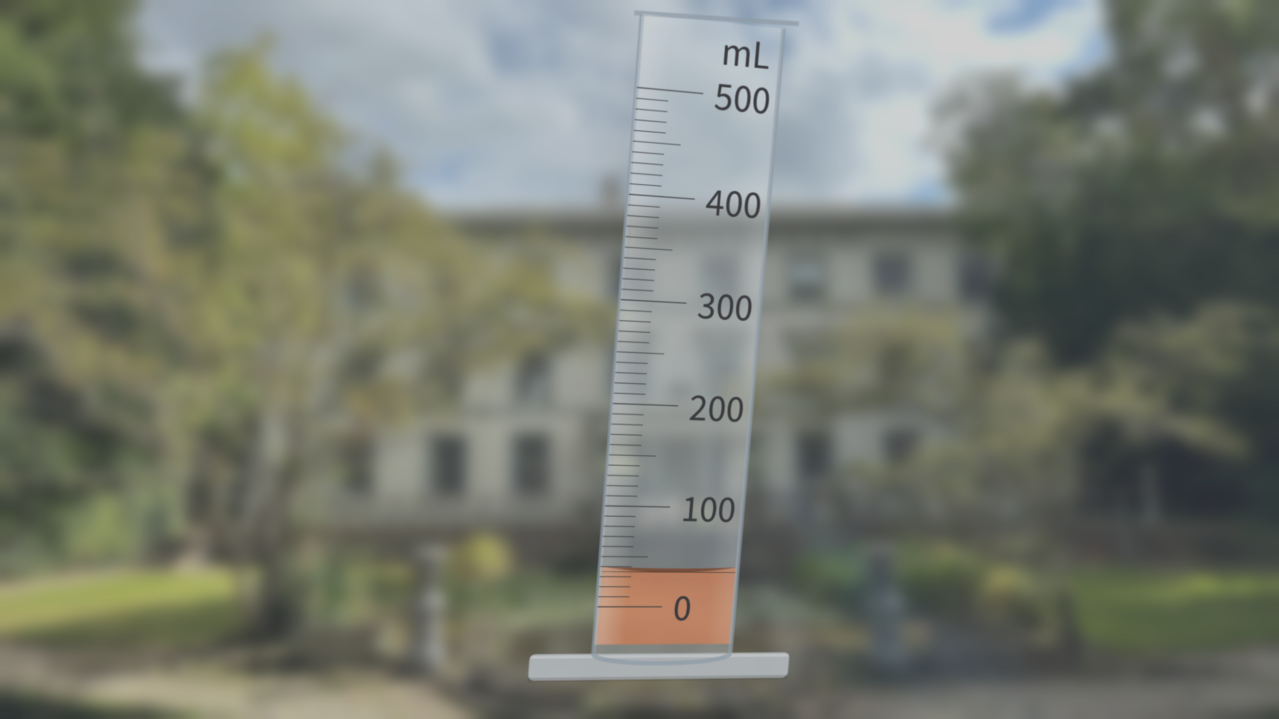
35
